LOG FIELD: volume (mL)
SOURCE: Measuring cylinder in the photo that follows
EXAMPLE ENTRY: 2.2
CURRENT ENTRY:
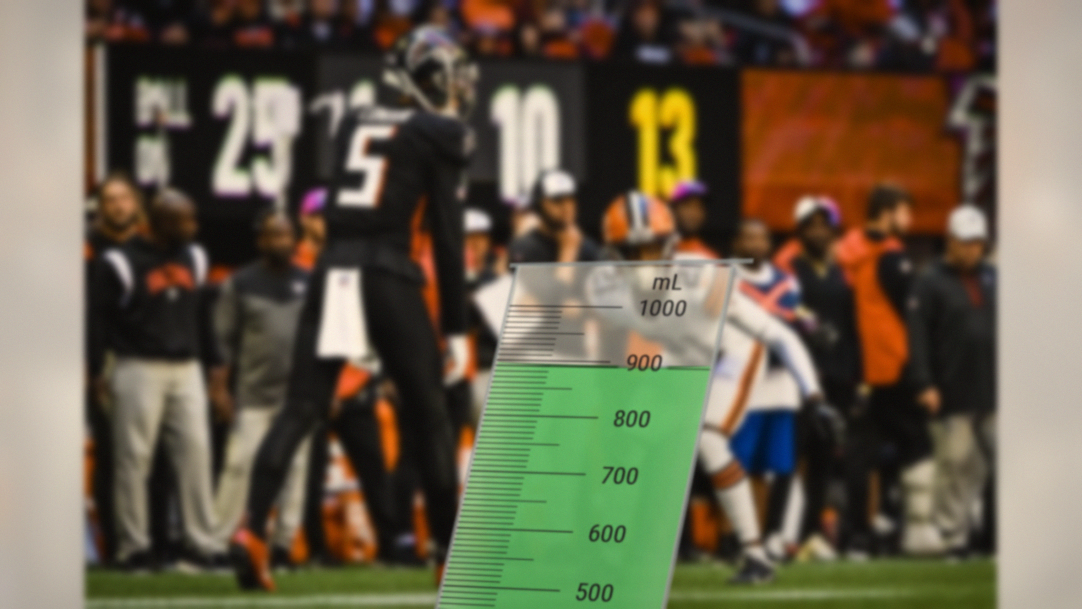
890
